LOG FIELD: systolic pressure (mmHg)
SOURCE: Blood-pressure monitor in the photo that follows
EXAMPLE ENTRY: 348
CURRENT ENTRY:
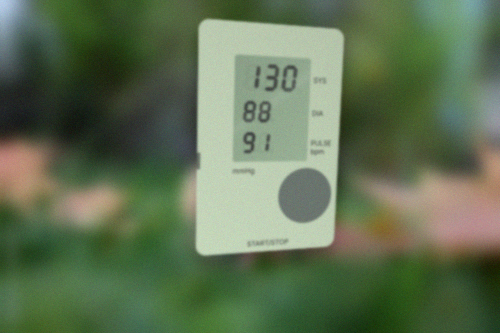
130
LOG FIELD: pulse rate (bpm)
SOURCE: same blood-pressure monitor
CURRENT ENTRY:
91
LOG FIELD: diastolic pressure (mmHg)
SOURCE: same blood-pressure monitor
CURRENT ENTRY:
88
